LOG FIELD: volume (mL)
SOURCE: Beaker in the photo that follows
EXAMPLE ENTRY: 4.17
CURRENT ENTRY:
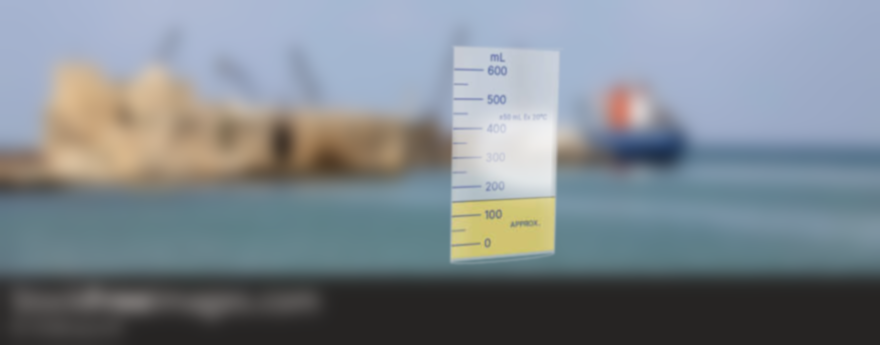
150
